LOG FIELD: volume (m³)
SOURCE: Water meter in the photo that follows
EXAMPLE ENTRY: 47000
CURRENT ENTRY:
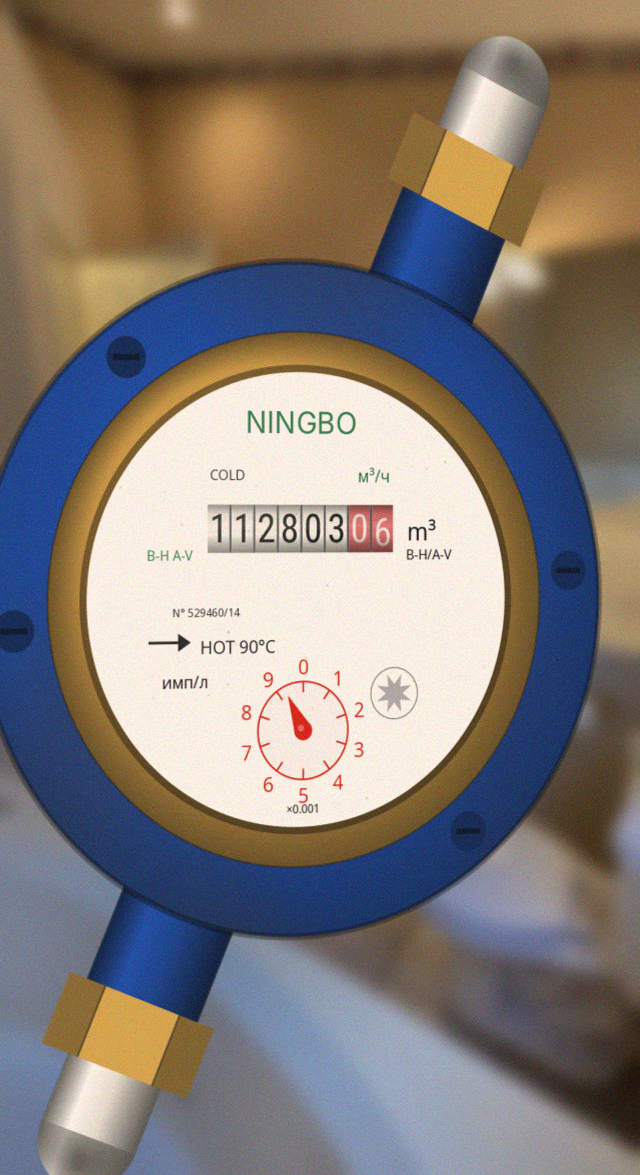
112803.059
